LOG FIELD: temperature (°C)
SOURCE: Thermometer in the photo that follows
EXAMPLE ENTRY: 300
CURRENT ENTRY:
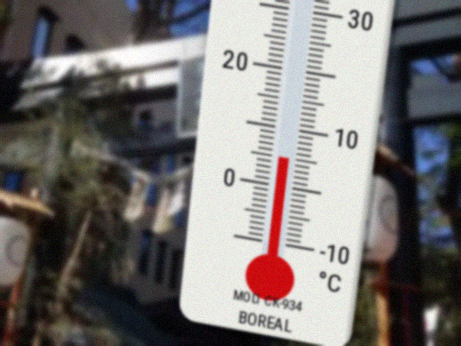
5
